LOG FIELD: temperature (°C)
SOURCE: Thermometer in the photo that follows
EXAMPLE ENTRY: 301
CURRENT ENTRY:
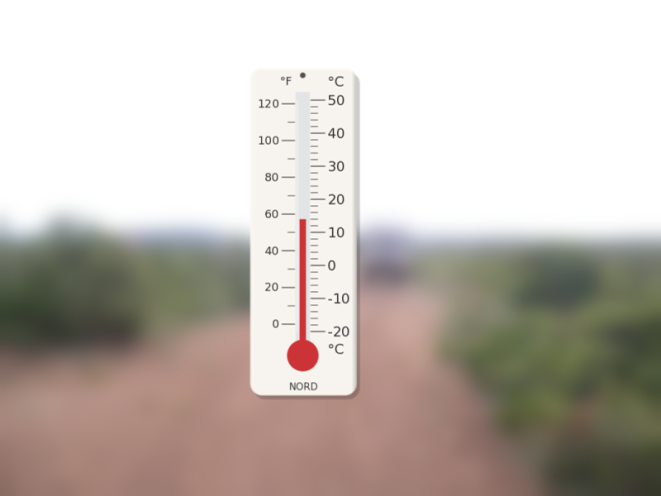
14
